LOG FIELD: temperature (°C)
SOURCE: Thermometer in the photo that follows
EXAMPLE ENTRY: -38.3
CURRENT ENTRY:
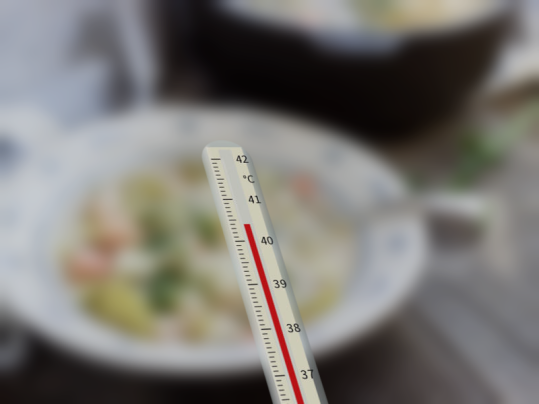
40.4
